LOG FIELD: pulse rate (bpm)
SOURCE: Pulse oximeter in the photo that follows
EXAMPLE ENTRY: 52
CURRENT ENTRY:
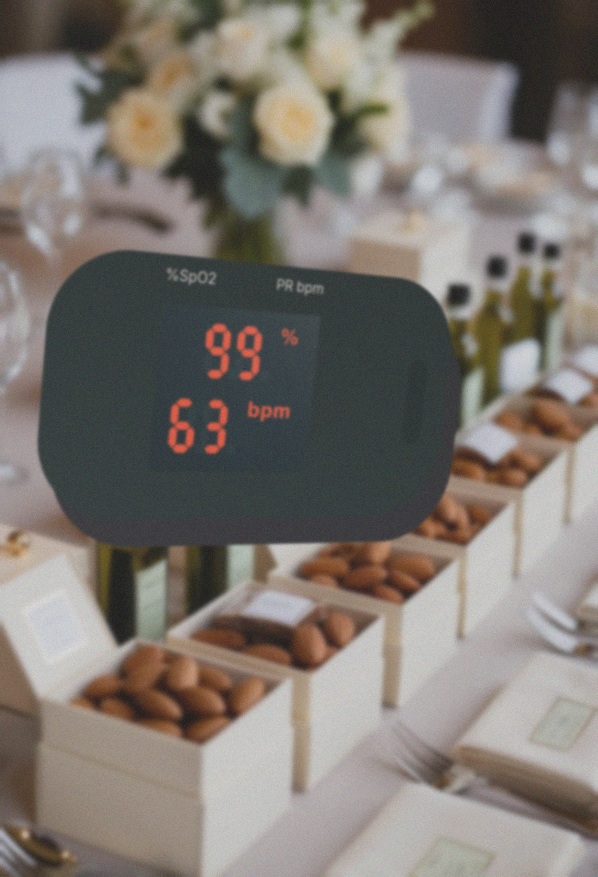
63
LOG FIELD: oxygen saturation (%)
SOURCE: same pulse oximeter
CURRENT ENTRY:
99
